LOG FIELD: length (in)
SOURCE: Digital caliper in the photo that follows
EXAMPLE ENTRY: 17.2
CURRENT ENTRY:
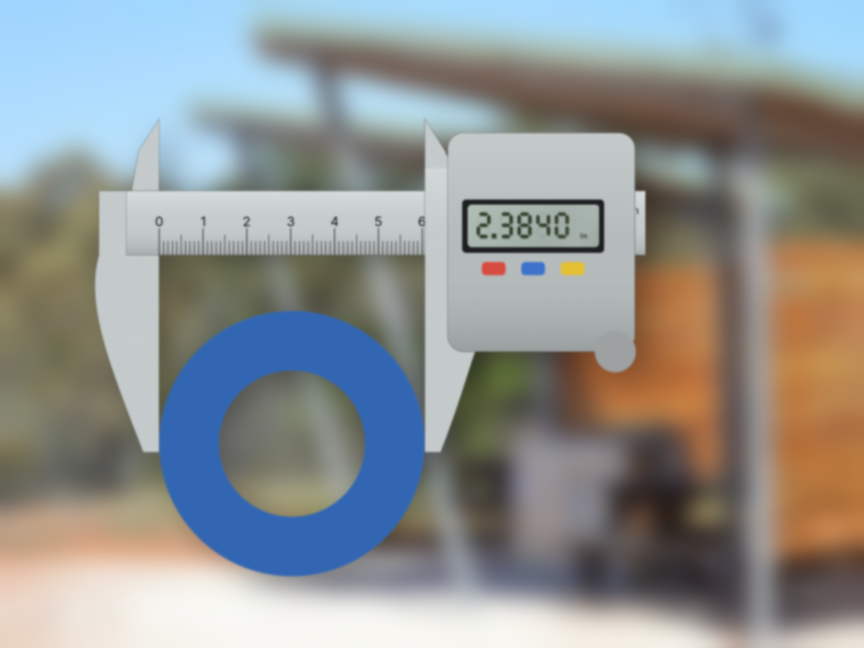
2.3840
